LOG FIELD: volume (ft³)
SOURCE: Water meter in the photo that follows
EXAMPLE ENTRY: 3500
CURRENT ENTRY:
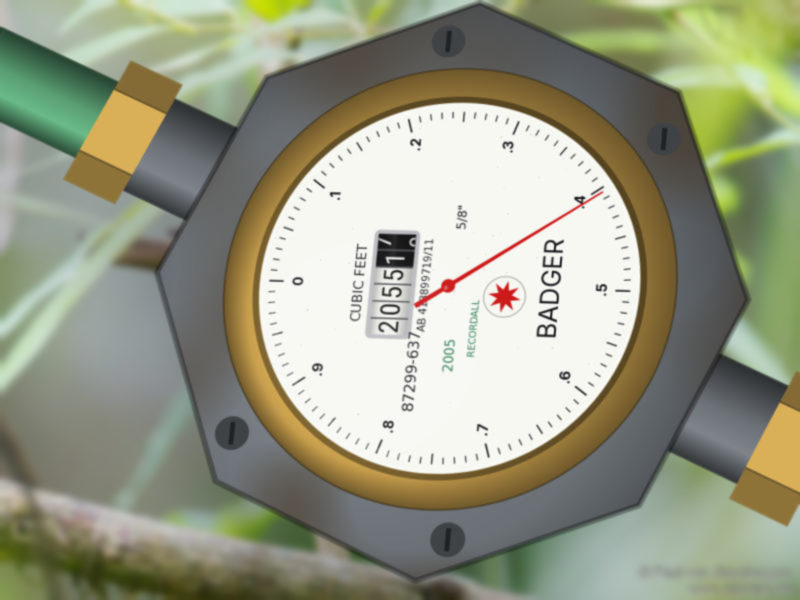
205517.40
